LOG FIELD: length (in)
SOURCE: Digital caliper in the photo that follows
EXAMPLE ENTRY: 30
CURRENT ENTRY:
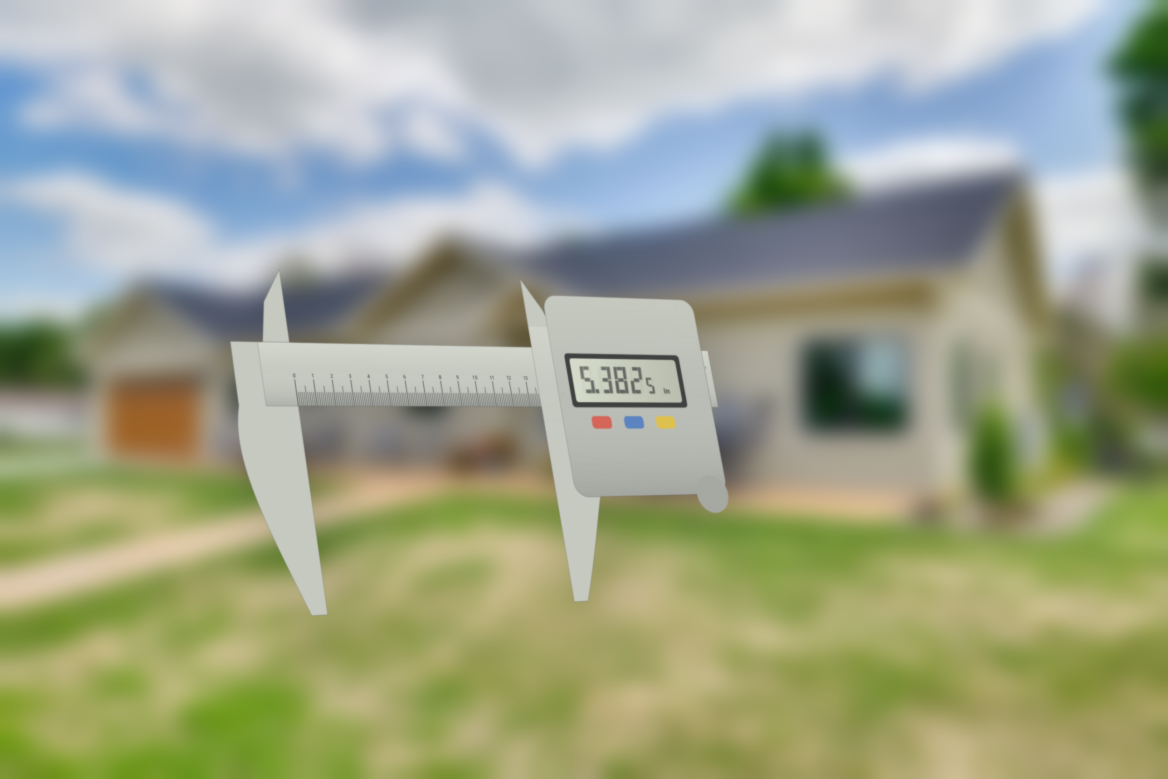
5.3825
